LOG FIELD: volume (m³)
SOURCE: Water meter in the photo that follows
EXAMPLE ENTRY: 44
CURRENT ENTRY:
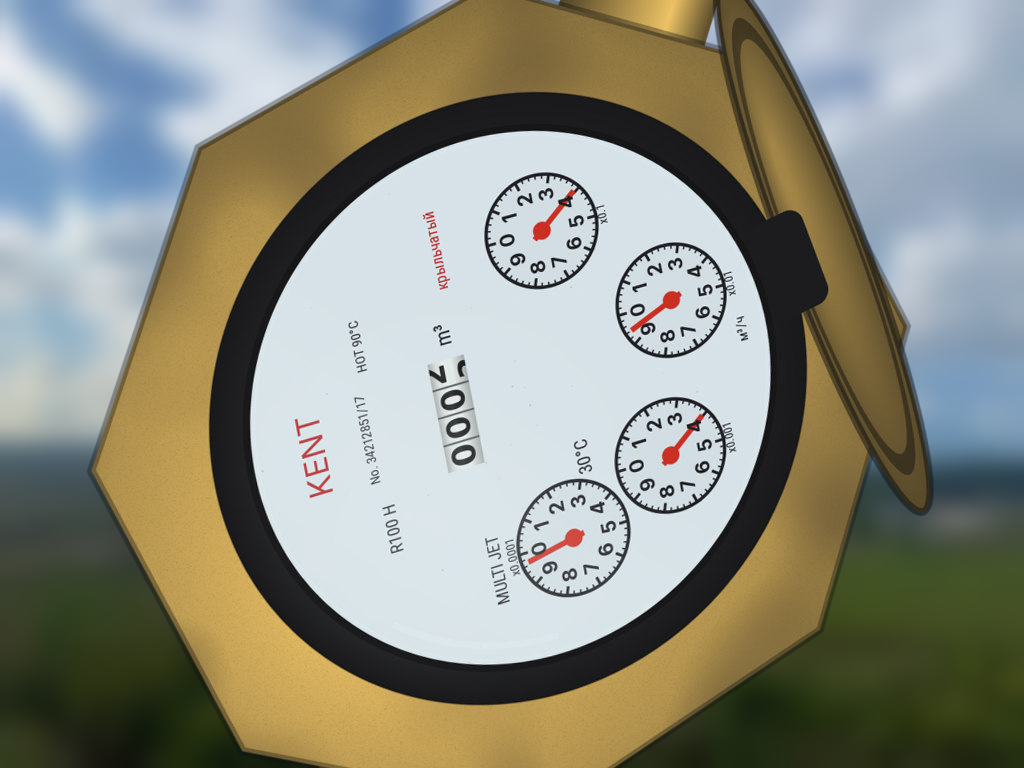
2.3939
